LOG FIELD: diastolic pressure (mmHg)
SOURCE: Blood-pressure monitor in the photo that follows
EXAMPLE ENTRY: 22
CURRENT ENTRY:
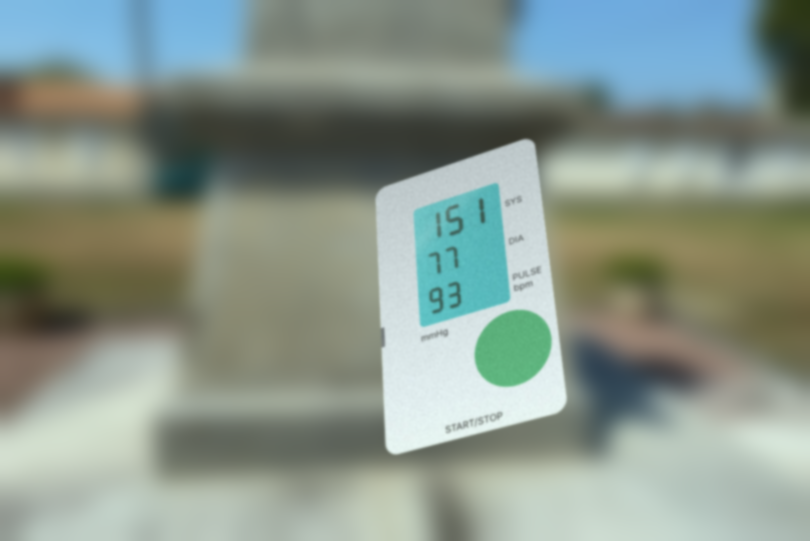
77
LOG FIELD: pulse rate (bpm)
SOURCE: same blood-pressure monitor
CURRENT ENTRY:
93
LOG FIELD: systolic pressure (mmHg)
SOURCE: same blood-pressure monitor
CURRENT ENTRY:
151
